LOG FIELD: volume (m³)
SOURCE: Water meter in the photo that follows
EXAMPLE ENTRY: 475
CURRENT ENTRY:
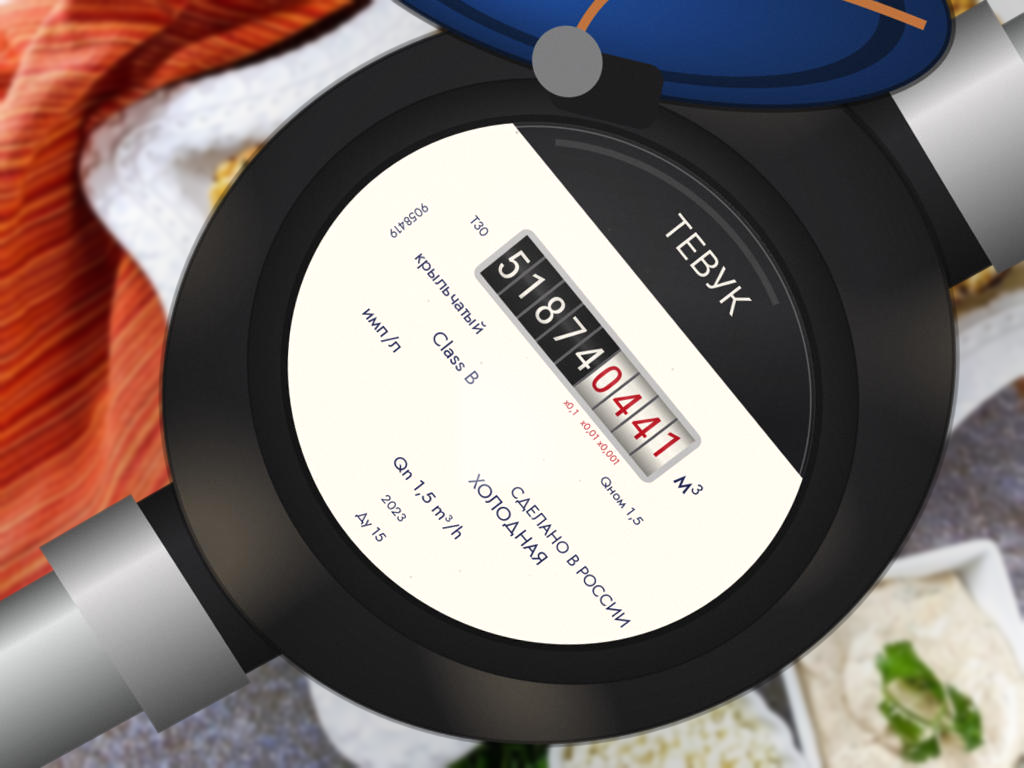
51874.0441
